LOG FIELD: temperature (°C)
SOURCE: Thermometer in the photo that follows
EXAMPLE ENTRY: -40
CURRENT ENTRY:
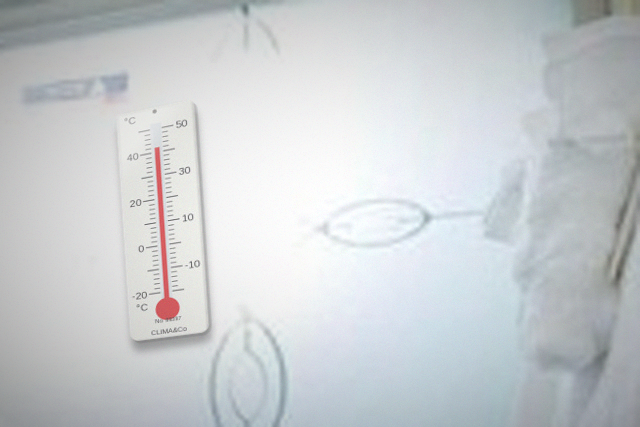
42
